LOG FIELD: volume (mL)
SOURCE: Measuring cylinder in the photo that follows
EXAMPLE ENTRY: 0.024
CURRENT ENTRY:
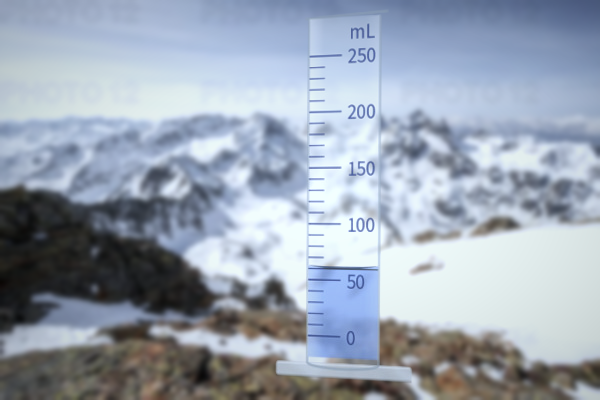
60
